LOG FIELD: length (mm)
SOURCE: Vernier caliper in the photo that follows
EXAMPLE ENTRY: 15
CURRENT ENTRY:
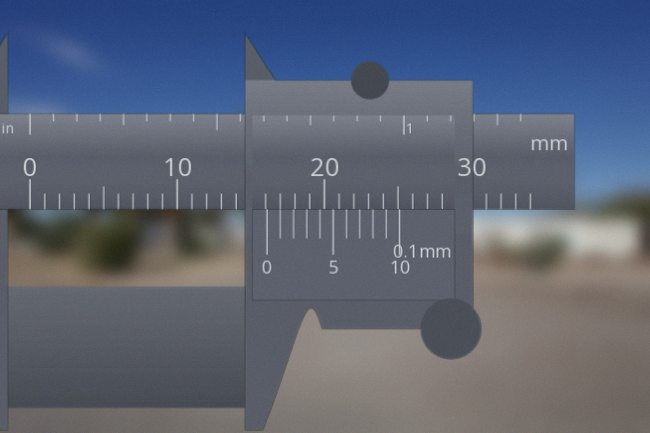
16.1
